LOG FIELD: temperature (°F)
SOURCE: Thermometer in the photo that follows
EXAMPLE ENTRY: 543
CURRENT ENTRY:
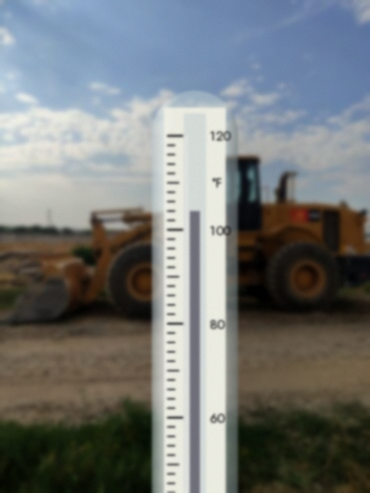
104
